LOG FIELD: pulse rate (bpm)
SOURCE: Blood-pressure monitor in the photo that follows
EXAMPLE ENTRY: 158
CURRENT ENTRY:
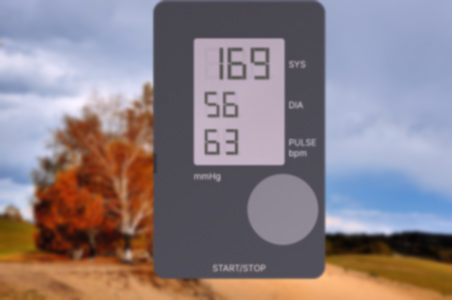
63
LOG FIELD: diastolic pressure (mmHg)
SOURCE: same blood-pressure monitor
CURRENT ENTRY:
56
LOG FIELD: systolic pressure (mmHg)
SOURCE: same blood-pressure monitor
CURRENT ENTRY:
169
